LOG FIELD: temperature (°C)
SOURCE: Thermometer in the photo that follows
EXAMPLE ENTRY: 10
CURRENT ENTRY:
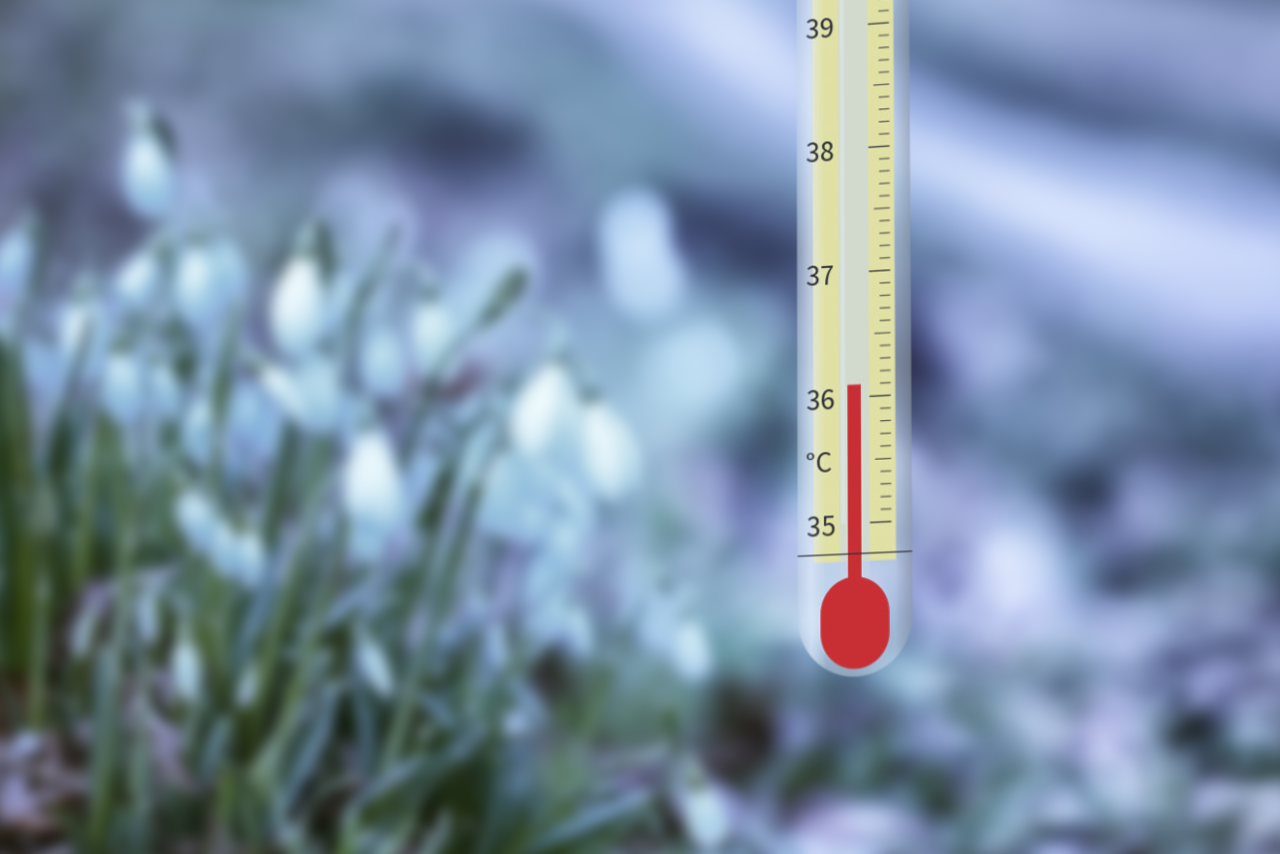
36.1
